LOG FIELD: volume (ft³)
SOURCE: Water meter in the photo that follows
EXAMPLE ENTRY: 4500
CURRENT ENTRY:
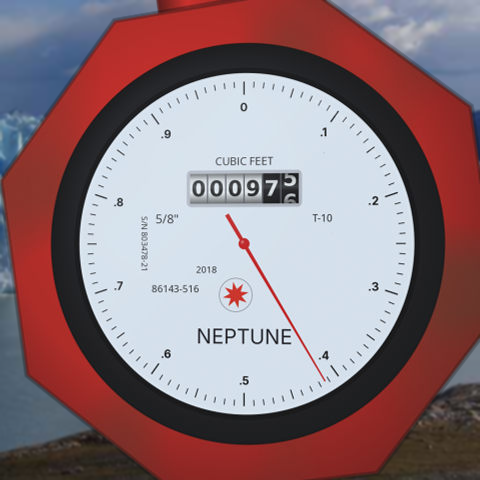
975.41
